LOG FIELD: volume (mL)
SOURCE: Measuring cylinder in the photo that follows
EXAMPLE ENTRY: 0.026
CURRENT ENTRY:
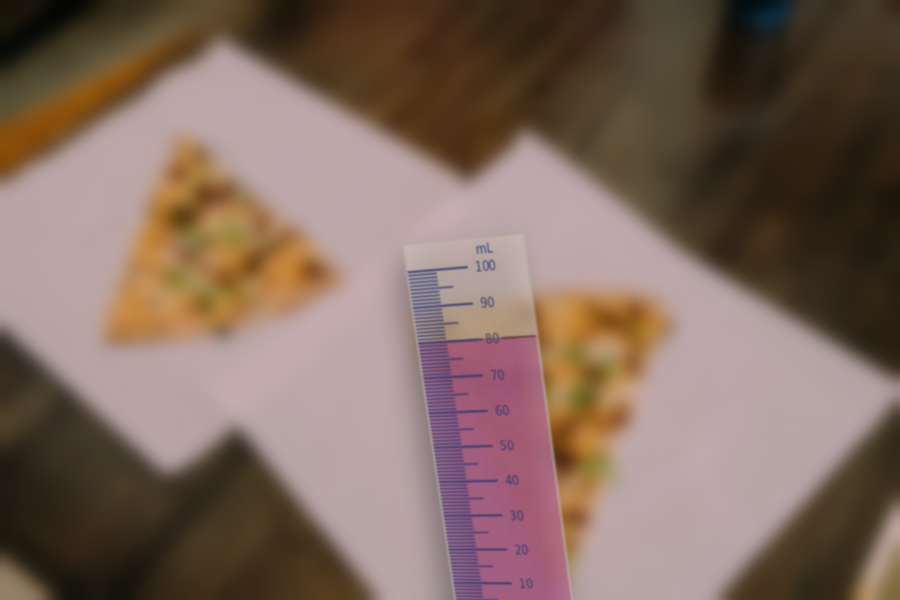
80
